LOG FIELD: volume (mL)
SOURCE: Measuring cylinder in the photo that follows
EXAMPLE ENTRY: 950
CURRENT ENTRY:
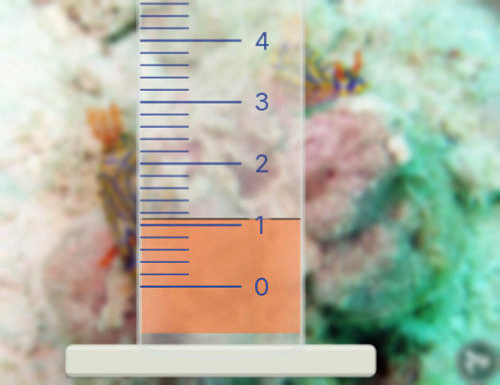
1.1
